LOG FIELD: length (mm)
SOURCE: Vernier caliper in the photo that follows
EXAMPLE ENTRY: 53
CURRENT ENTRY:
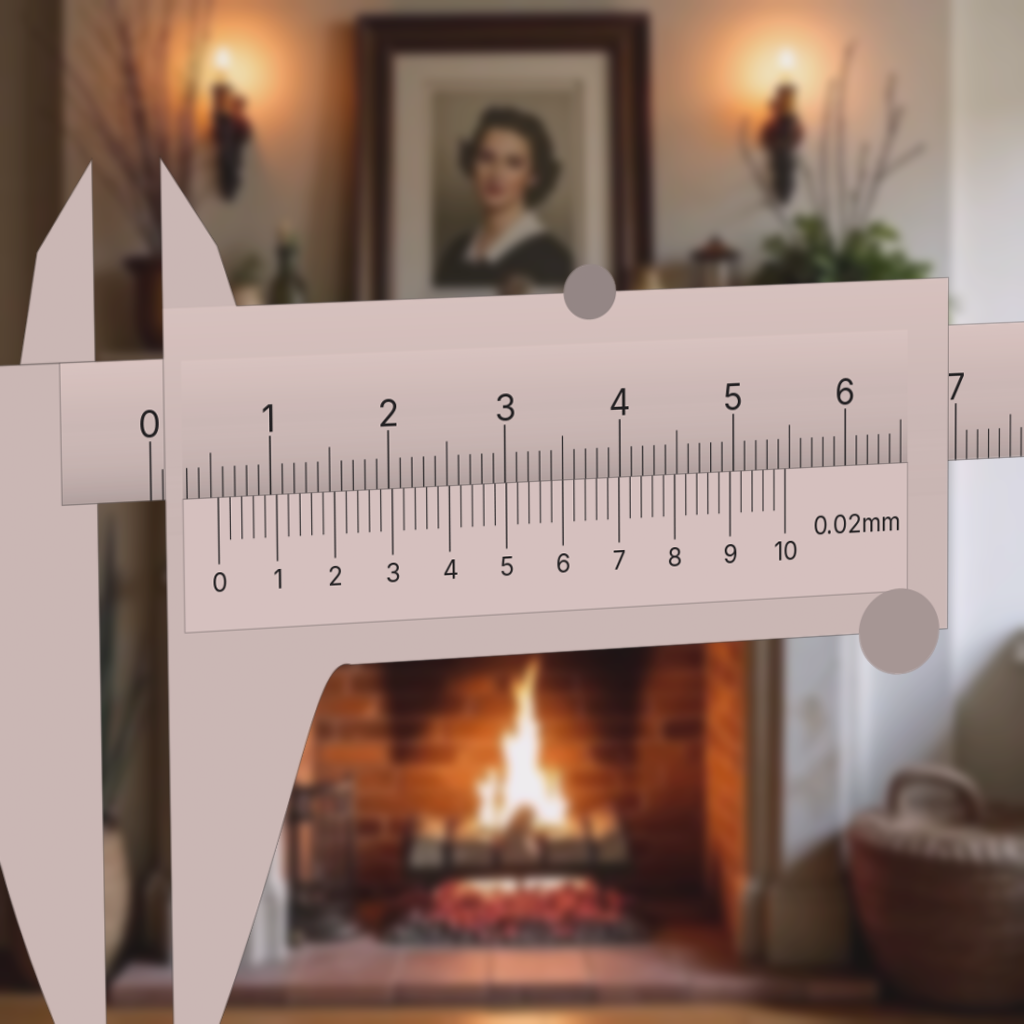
5.6
